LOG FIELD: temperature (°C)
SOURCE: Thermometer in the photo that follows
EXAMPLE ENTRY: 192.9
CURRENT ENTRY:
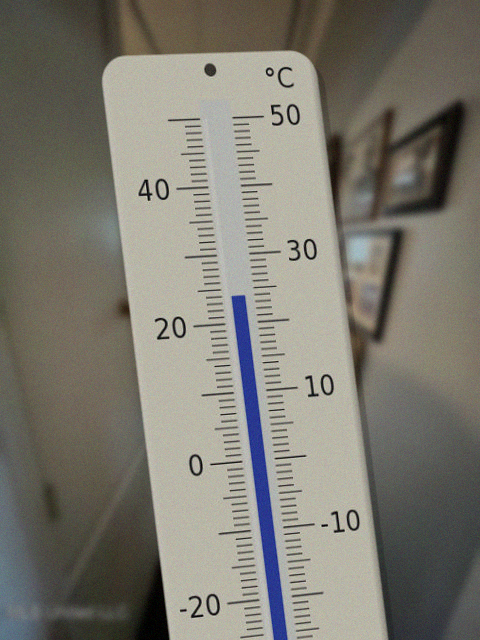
24
